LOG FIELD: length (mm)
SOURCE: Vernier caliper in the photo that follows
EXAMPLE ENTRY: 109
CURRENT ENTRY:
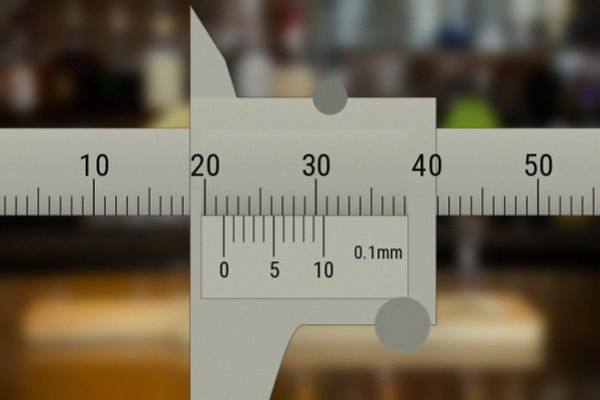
21.7
